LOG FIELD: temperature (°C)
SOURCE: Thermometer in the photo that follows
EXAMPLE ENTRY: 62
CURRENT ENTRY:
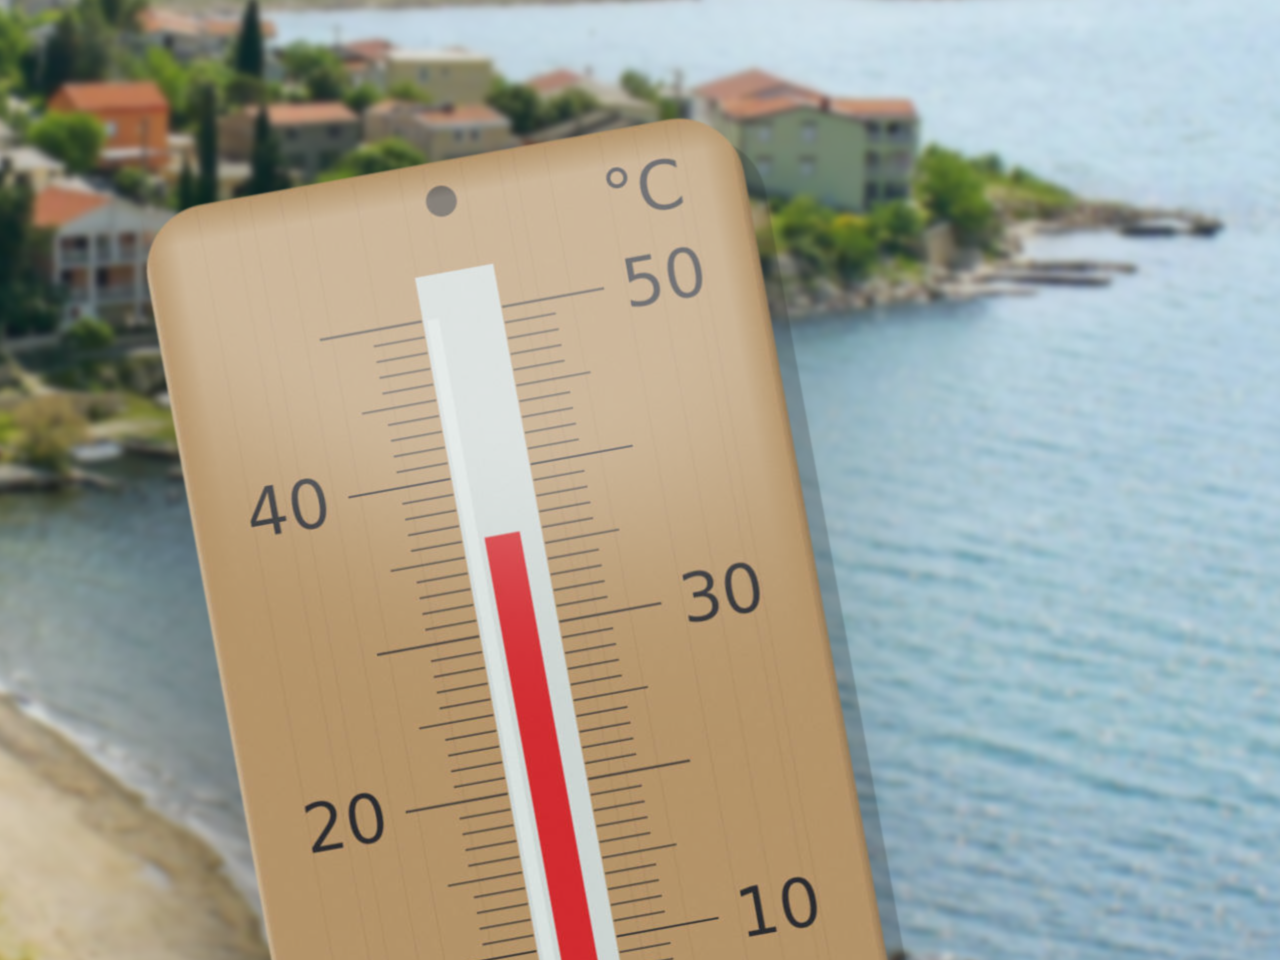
36
